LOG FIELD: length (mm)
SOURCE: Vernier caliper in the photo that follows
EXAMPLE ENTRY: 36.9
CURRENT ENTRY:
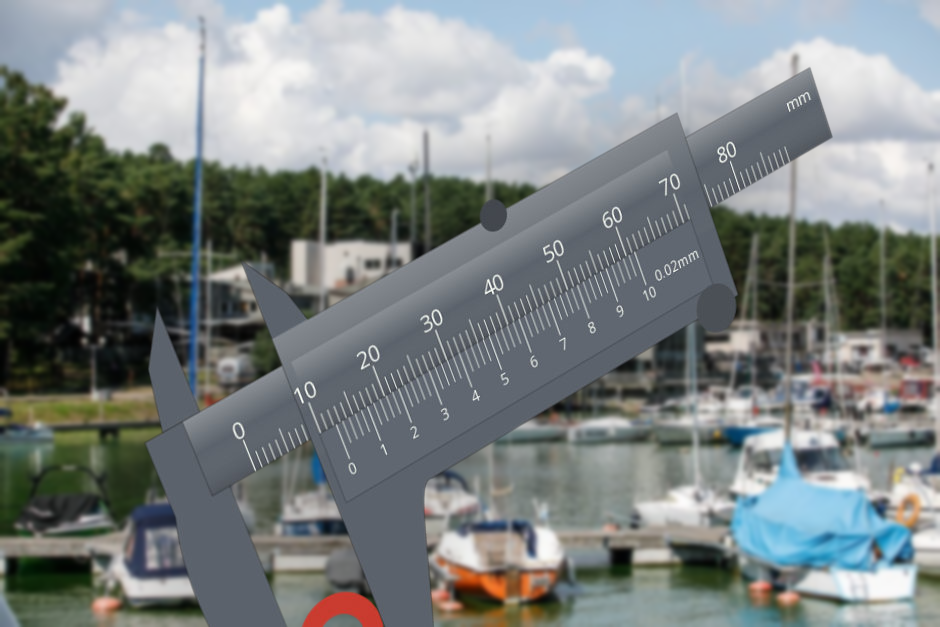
12.4
